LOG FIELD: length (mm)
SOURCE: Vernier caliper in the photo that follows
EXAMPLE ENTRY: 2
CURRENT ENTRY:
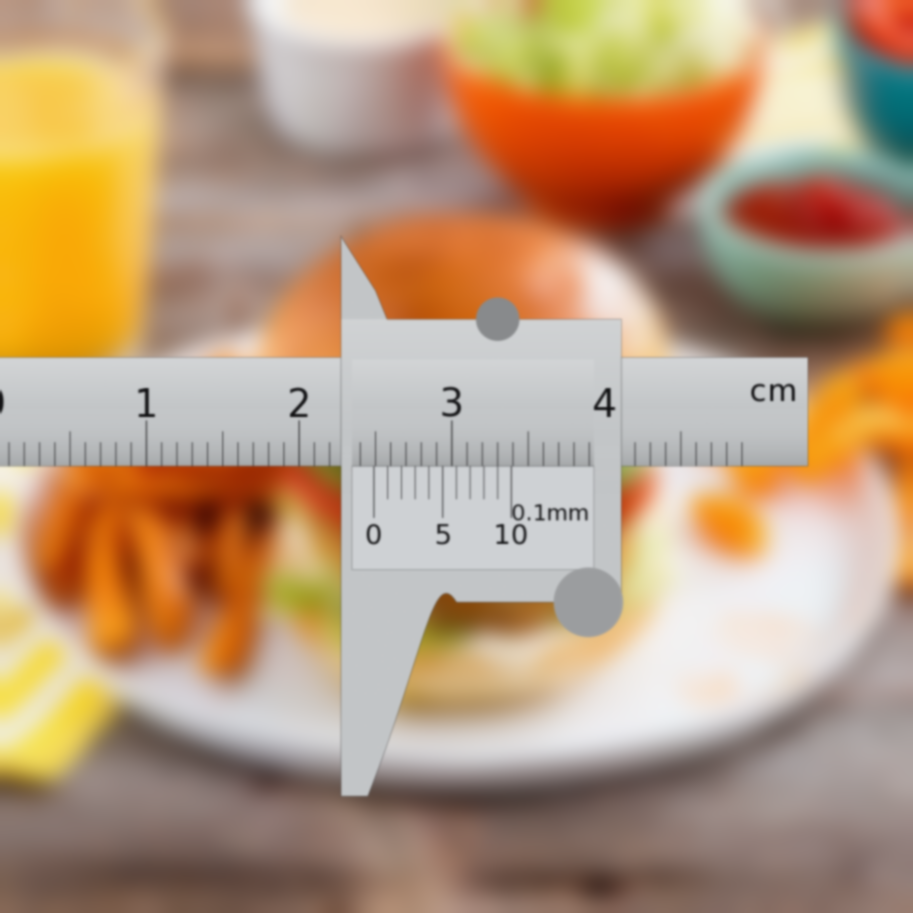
24.9
